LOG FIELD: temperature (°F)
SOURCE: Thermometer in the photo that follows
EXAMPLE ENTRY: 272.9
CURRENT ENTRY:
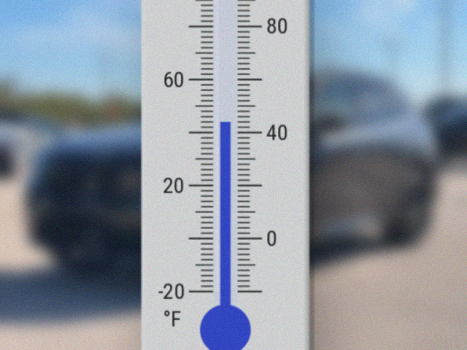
44
